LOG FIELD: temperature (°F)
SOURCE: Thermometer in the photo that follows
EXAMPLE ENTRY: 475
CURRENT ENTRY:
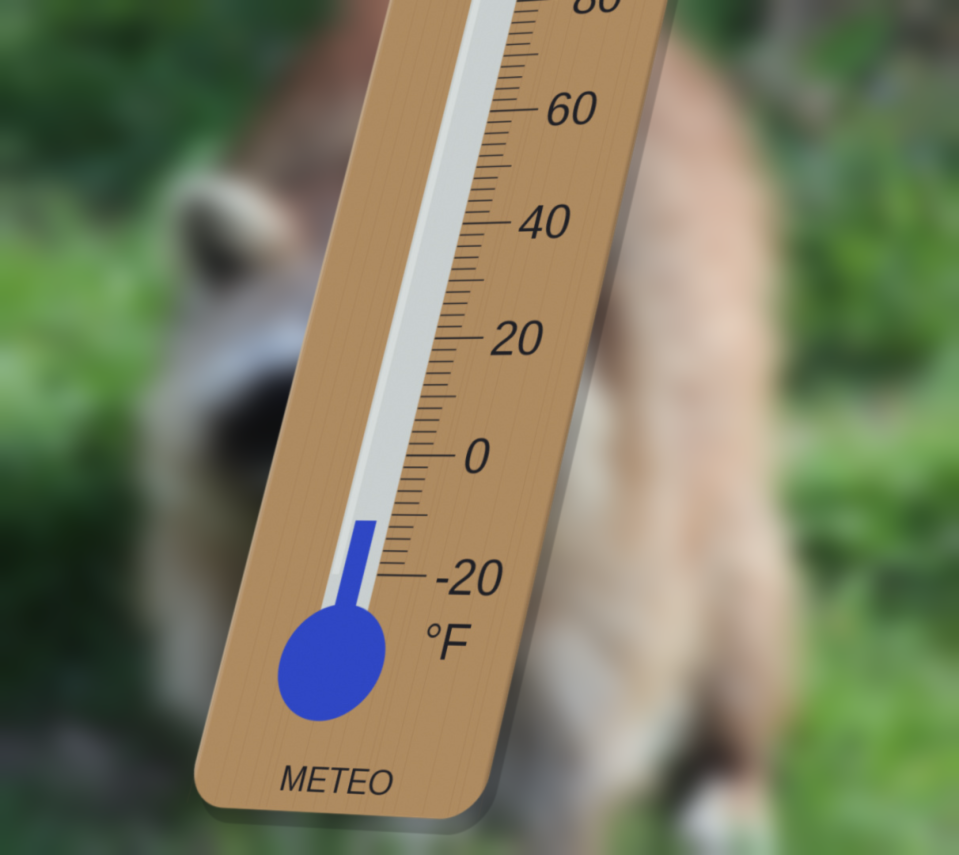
-11
